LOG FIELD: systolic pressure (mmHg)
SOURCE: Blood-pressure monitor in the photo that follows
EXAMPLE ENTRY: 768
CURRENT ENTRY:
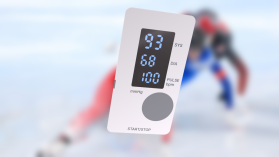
93
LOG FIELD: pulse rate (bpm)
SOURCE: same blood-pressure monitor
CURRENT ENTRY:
100
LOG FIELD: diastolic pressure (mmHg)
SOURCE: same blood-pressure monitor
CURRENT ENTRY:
68
